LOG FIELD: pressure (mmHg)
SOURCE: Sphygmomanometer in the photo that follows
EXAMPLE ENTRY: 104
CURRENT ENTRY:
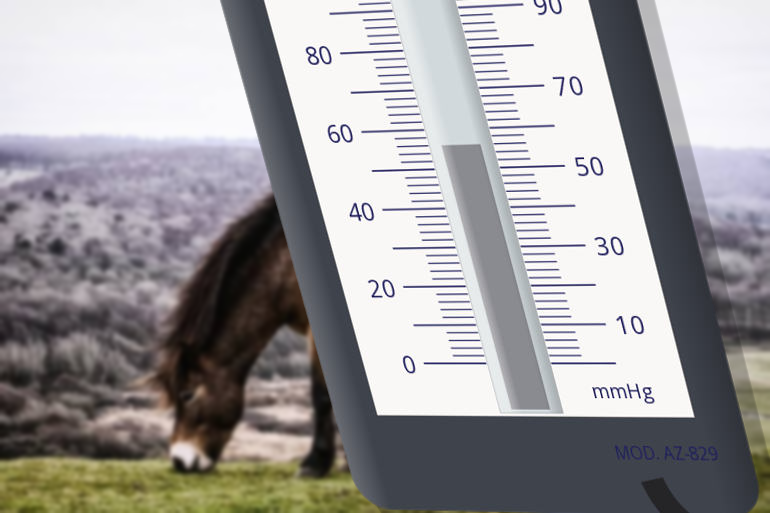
56
